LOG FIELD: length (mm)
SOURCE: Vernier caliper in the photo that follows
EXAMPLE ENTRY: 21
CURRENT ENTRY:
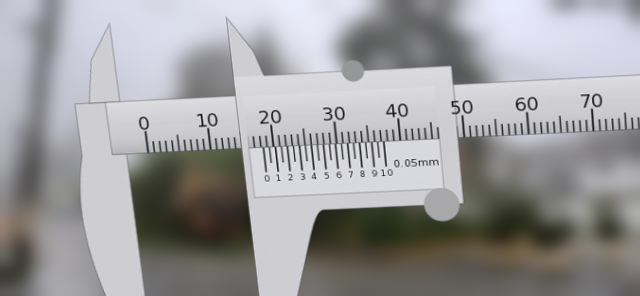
18.4
